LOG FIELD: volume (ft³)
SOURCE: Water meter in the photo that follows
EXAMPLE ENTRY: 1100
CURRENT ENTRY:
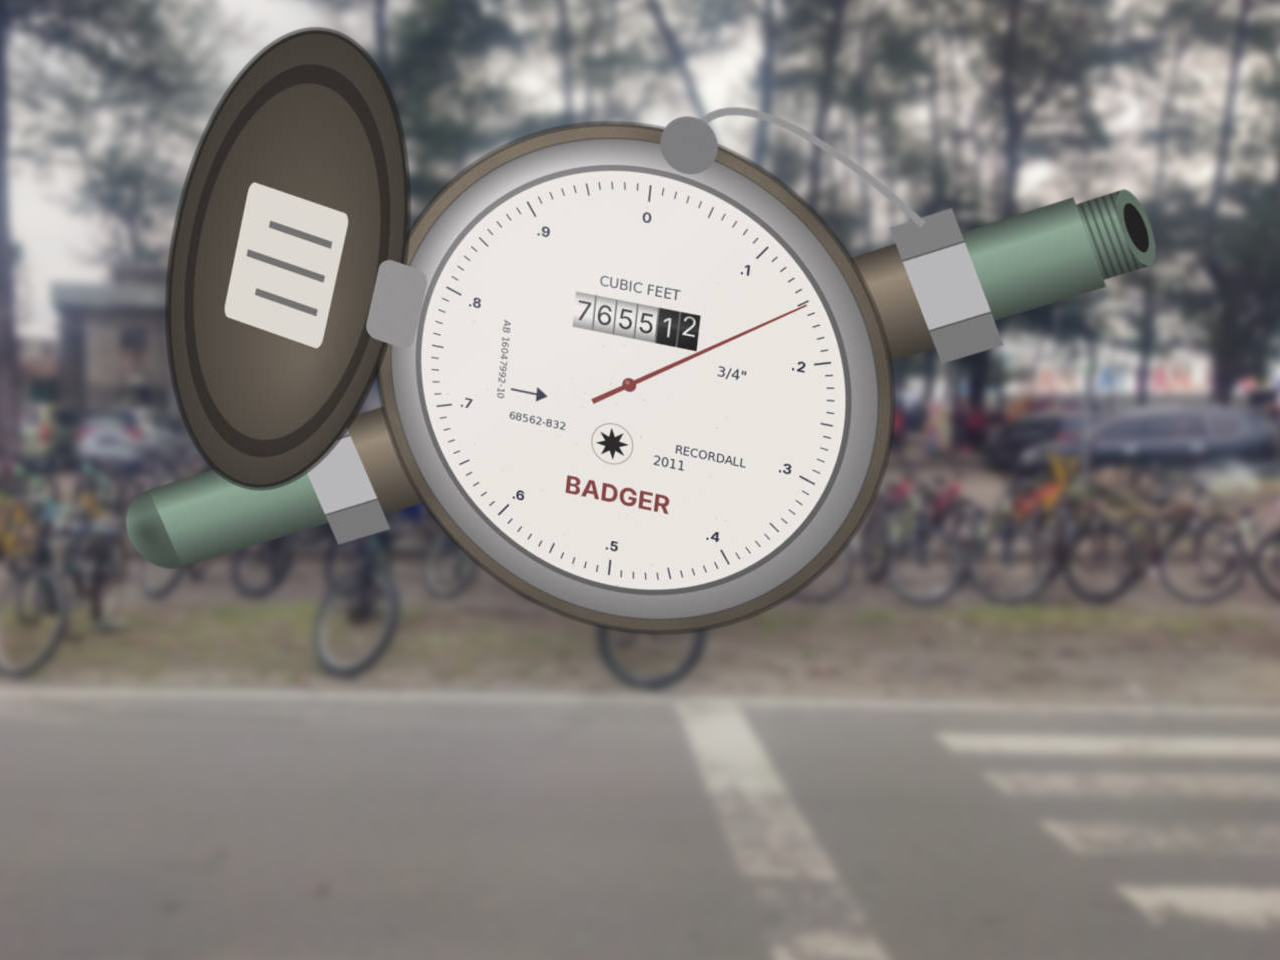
765512.15
